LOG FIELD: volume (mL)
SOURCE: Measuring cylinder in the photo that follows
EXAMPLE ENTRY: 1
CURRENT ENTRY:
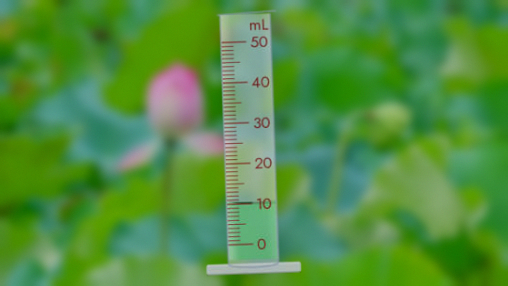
10
